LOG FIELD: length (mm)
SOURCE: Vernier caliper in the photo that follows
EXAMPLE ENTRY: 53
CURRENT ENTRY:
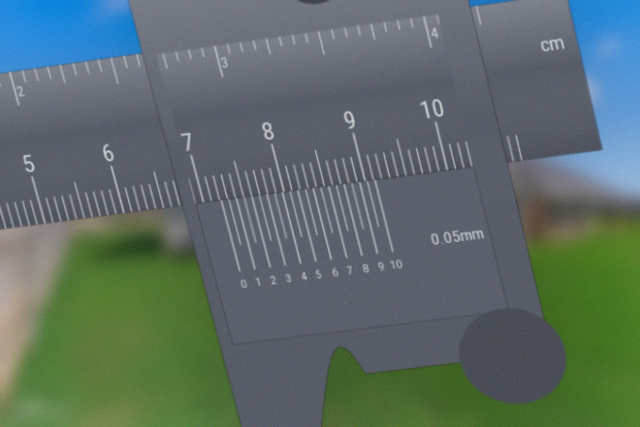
72.2
